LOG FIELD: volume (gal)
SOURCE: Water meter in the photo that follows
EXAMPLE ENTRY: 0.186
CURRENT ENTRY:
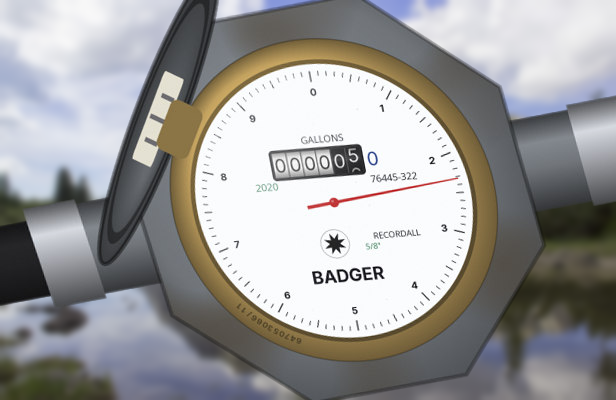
52.3
